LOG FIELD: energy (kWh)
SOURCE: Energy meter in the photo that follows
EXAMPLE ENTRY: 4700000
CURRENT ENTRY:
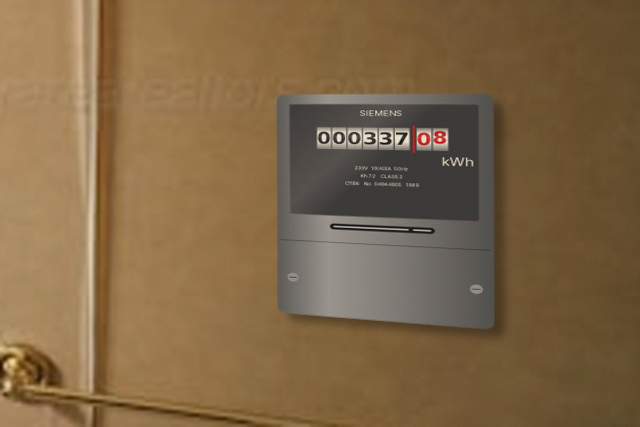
337.08
